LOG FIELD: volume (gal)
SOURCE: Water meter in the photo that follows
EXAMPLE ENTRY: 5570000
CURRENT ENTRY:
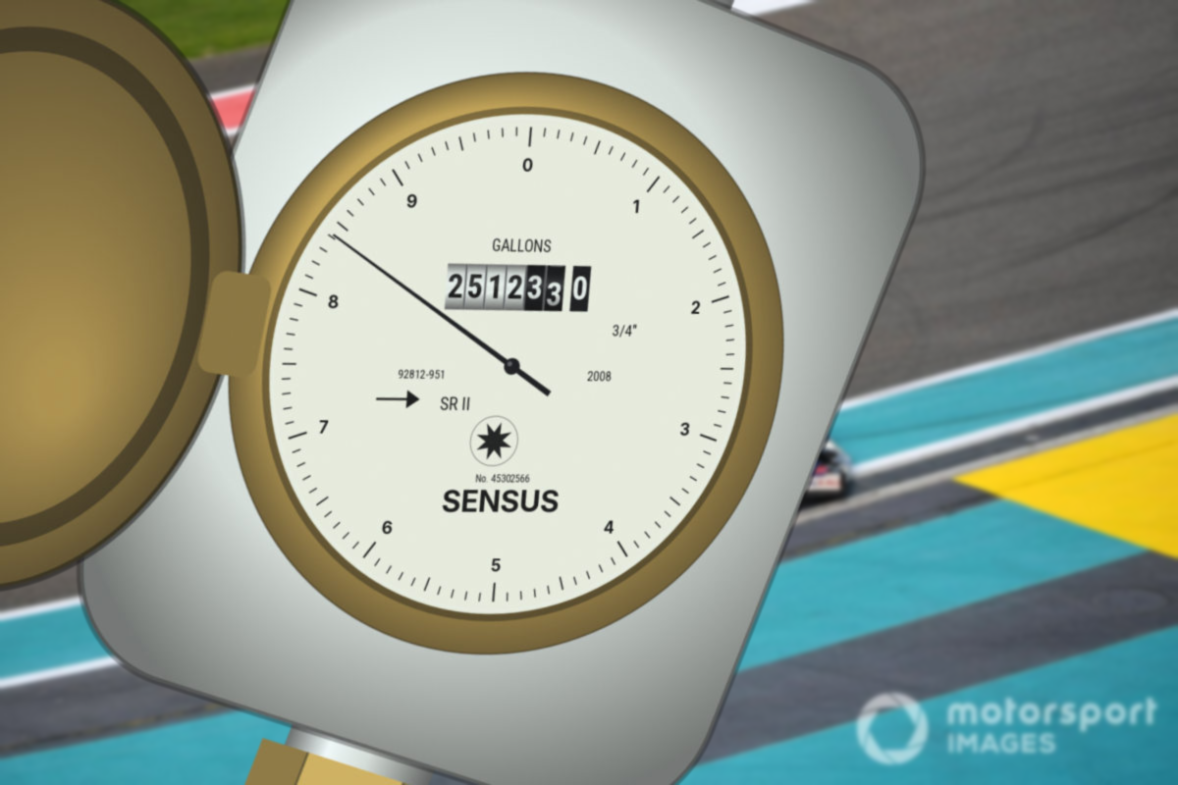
2512328.4
